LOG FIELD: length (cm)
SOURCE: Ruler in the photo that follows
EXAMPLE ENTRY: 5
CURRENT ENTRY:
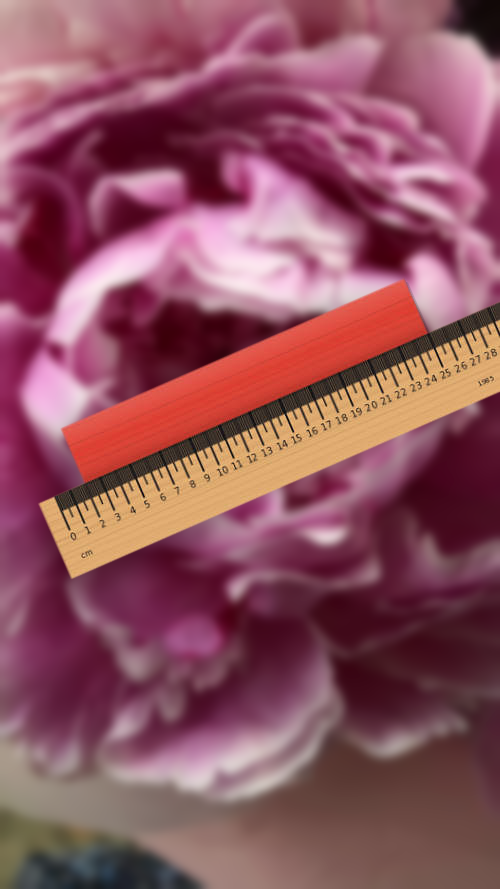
23
